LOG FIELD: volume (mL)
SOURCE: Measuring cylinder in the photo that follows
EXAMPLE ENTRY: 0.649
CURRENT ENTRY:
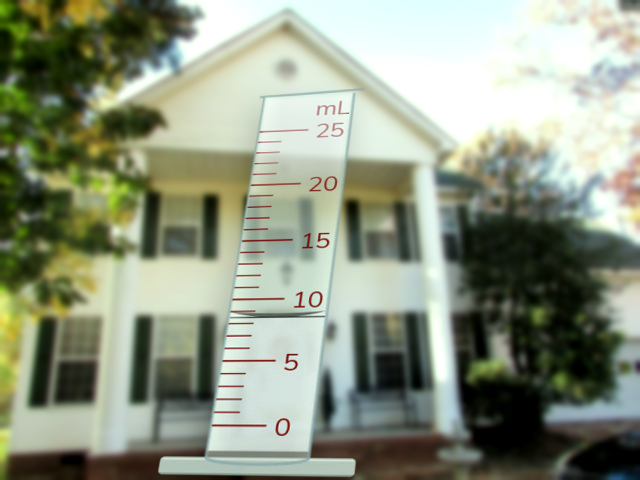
8.5
